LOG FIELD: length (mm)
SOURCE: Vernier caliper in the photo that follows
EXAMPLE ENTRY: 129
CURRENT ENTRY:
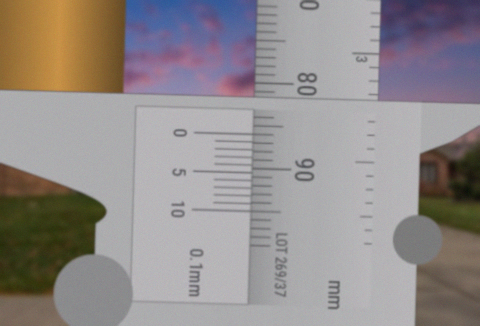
86.0
